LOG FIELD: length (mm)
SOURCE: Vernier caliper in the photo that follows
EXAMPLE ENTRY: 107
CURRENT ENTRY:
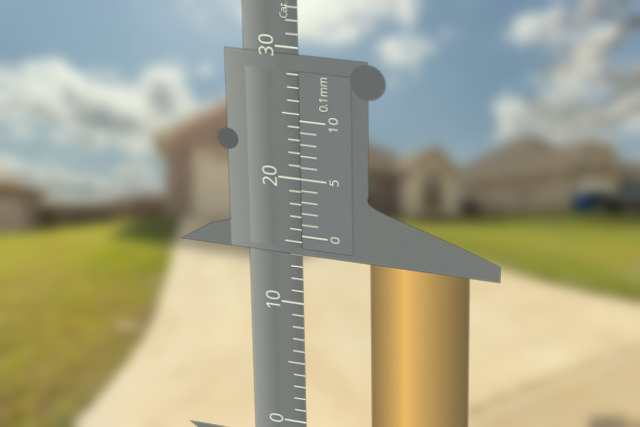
15.5
